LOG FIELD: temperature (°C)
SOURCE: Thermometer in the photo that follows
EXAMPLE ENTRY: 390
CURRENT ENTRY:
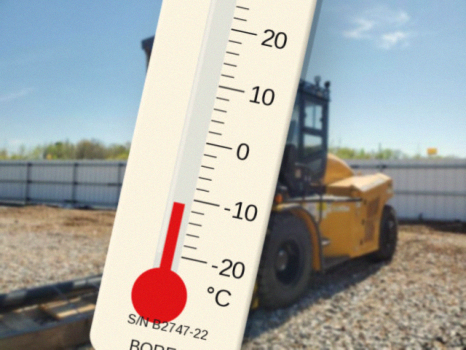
-11
